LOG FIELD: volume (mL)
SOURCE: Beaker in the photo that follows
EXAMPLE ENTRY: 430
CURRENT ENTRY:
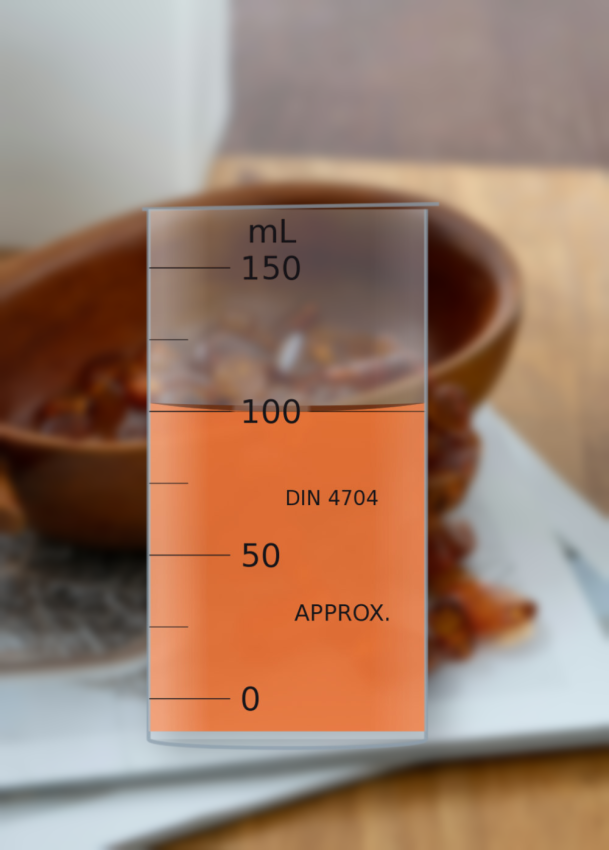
100
